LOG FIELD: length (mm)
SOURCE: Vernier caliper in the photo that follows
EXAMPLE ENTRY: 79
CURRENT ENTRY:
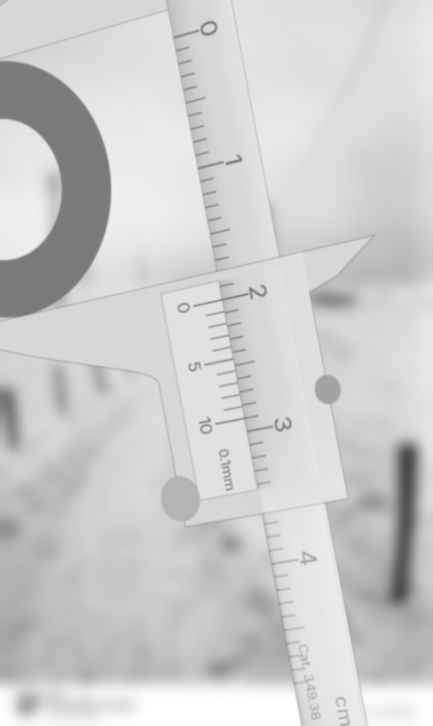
20.0
